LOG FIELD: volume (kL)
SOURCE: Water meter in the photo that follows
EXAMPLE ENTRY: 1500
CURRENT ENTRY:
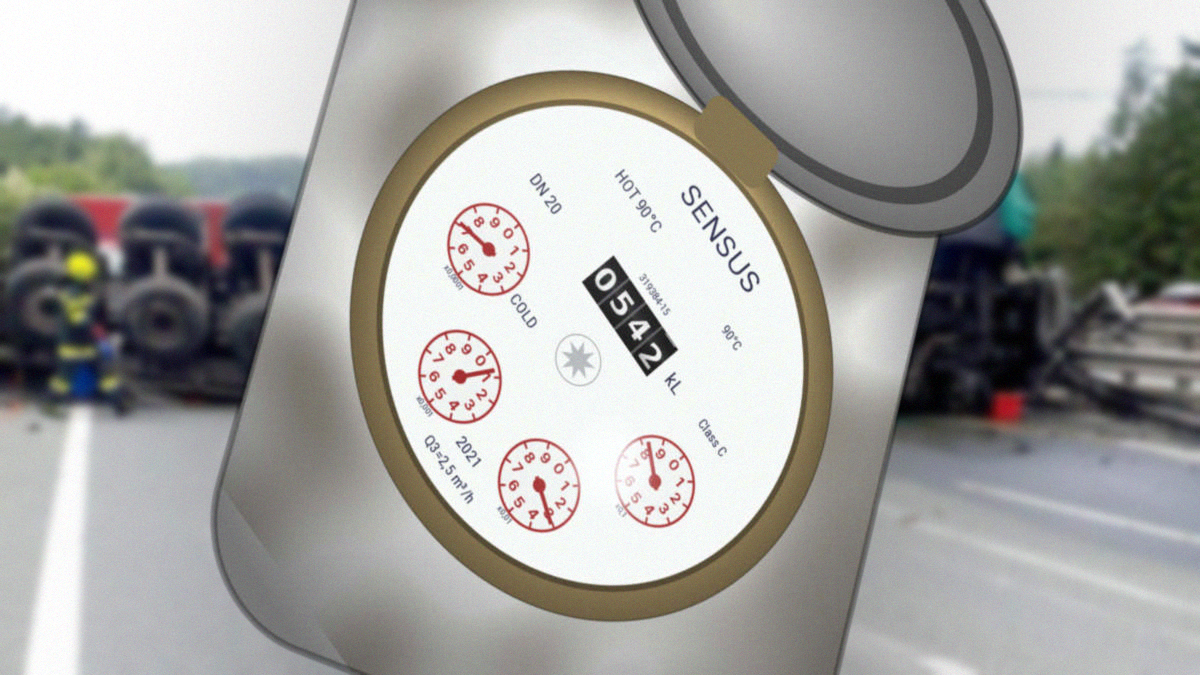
541.8307
